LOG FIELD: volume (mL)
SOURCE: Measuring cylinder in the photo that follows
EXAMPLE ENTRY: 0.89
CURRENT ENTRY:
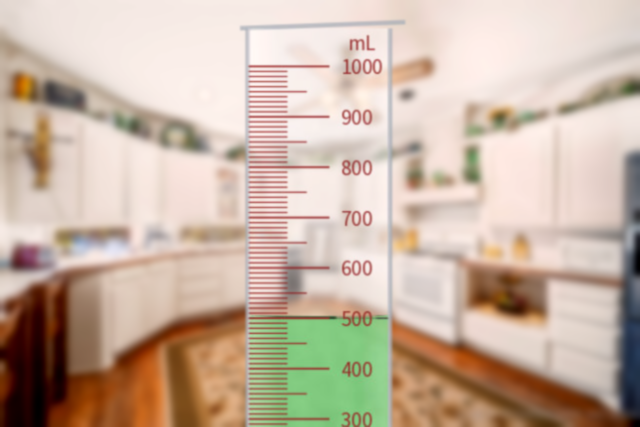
500
